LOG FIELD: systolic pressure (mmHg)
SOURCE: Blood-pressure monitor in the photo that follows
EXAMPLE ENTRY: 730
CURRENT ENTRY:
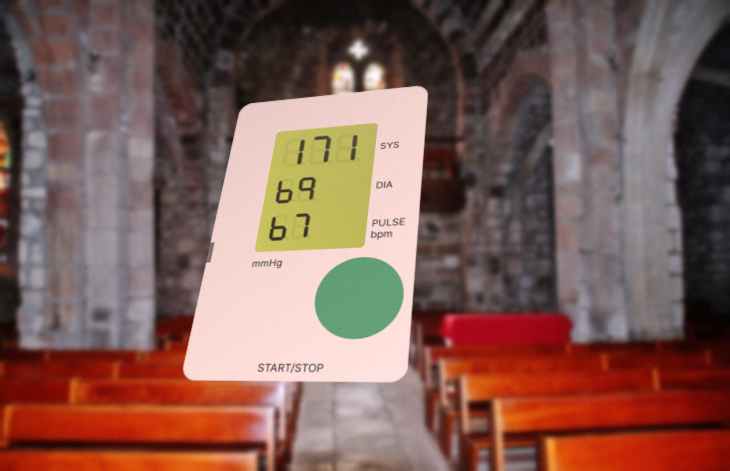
171
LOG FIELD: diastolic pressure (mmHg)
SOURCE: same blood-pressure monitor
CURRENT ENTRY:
69
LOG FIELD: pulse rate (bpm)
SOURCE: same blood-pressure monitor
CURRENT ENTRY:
67
